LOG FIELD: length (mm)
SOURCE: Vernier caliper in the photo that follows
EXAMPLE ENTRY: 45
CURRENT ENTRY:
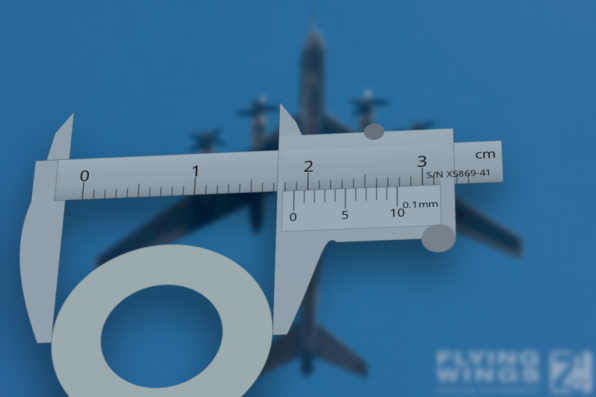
18.8
